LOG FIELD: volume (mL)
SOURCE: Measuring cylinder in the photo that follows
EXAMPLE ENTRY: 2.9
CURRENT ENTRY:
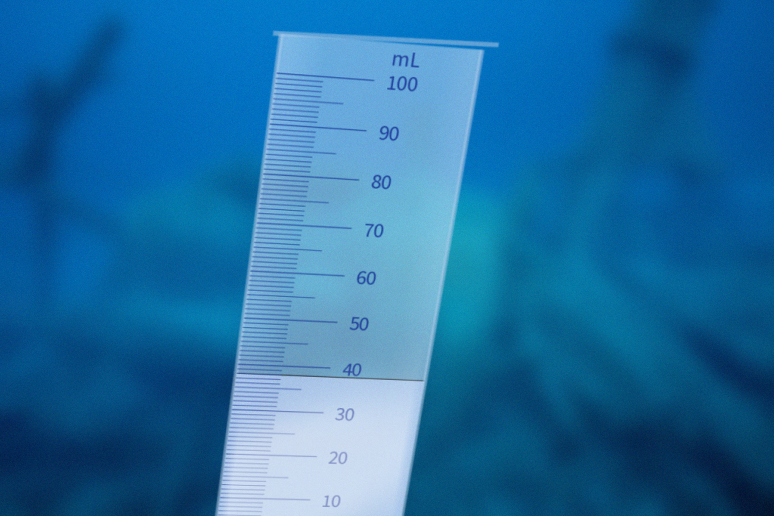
38
